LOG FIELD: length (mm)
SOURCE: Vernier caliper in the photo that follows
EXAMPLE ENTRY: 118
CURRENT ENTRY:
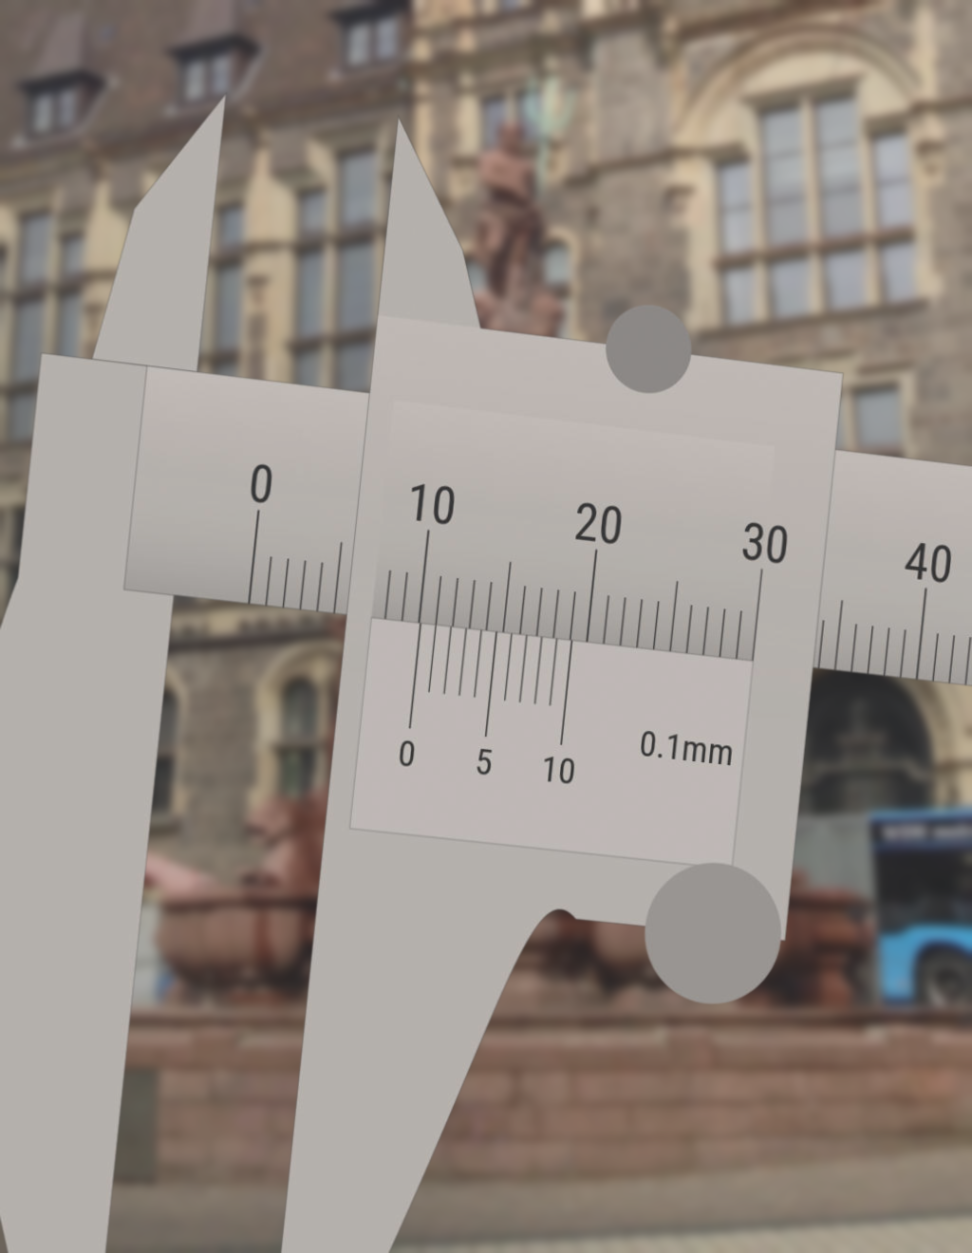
10.1
